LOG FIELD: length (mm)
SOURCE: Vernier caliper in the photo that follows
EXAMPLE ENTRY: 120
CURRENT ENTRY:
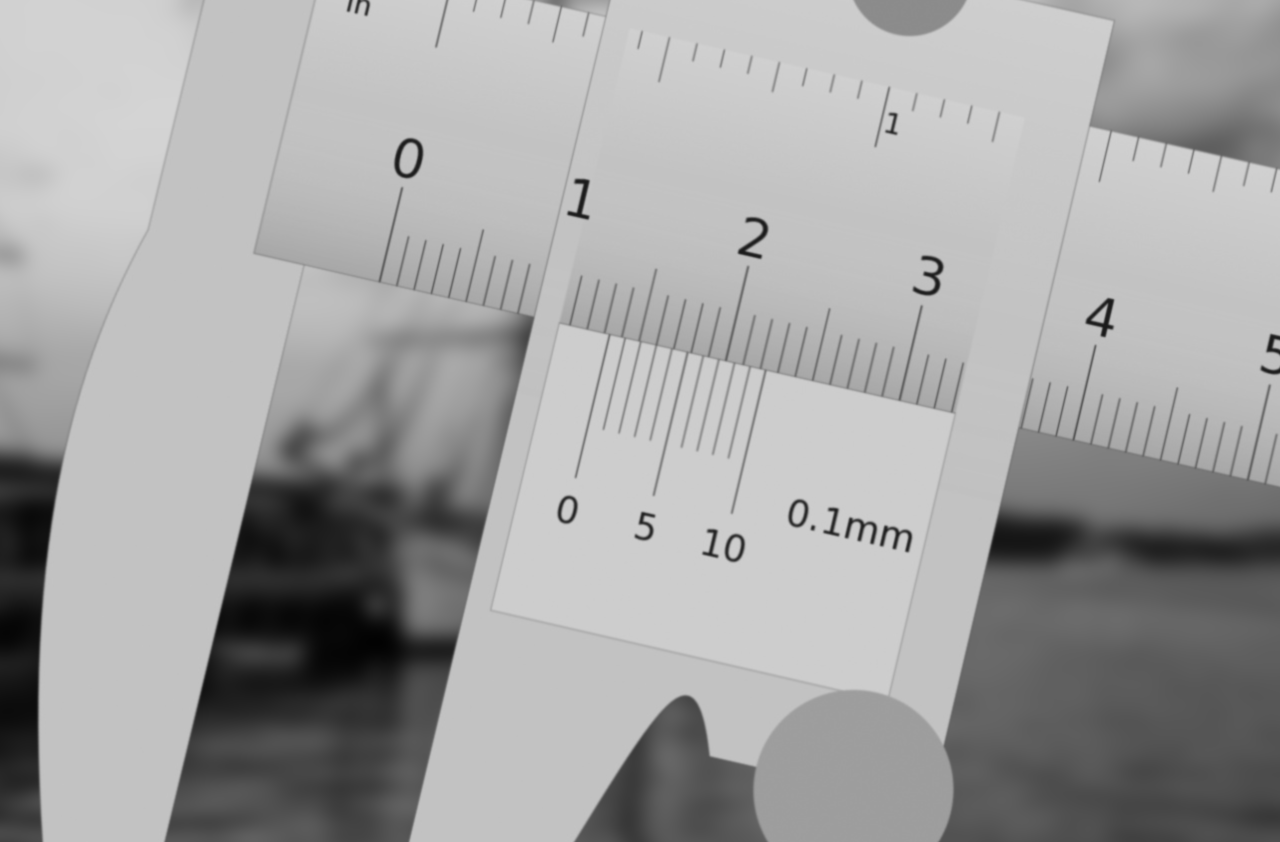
13.3
